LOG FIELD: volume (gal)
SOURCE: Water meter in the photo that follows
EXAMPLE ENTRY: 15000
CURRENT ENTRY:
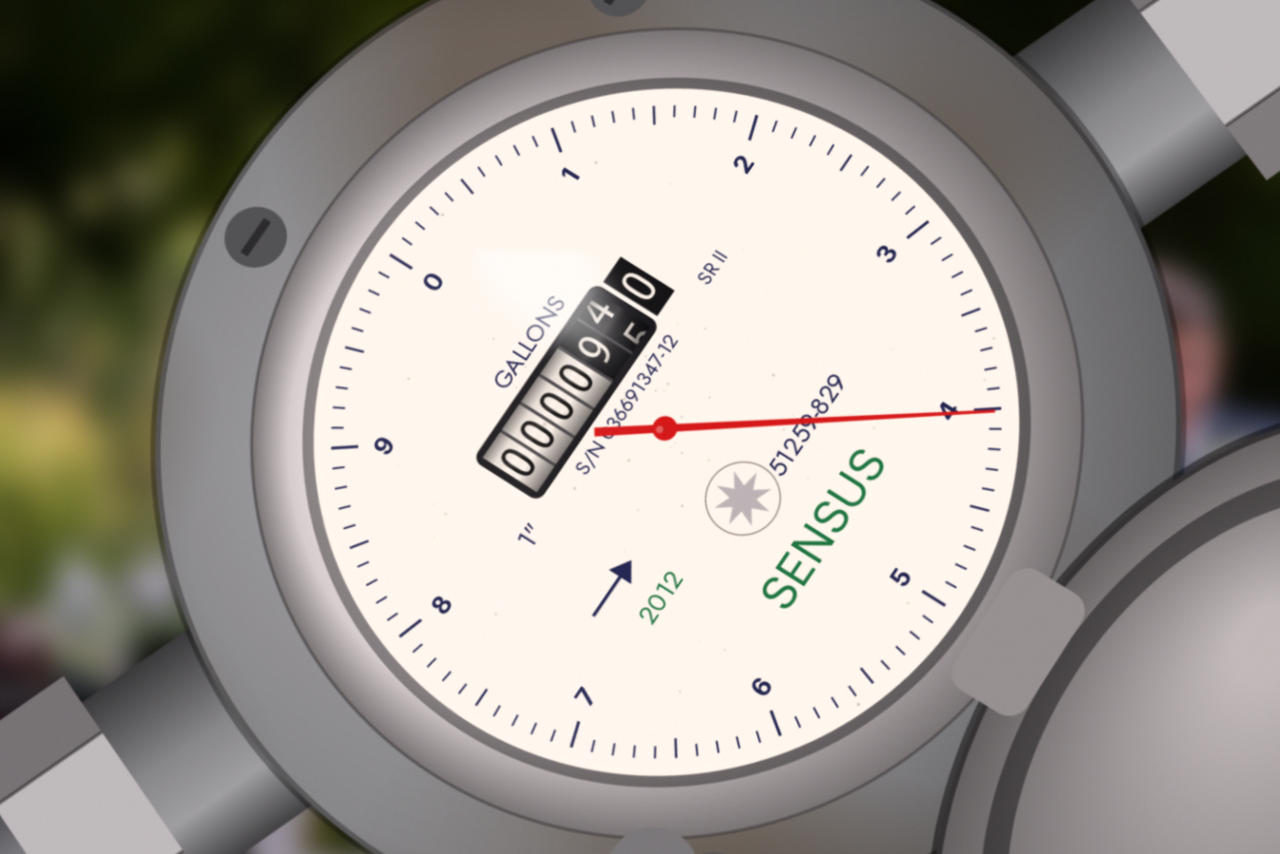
944.0
